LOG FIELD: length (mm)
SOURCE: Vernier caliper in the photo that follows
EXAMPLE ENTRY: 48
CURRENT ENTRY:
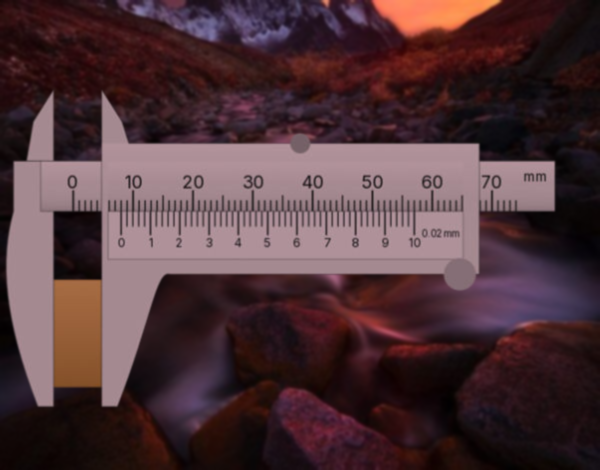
8.0
